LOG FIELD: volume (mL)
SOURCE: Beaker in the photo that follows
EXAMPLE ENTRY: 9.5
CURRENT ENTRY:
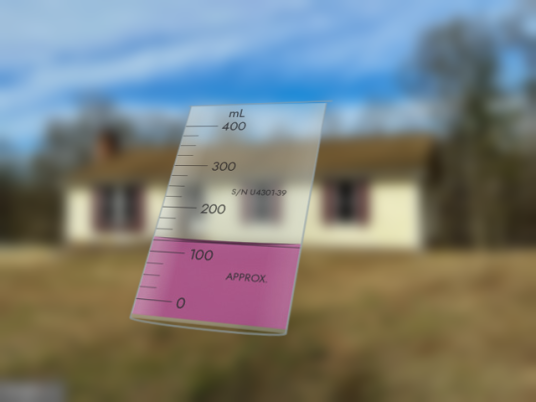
125
